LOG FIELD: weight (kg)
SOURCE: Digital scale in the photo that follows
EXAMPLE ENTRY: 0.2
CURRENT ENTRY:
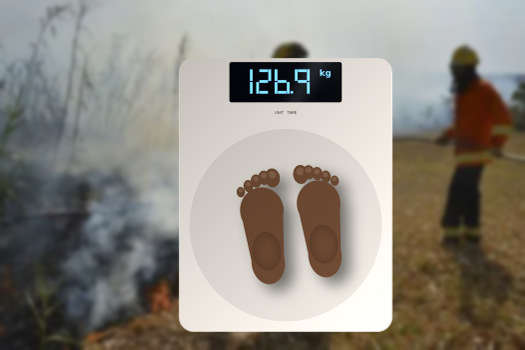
126.9
